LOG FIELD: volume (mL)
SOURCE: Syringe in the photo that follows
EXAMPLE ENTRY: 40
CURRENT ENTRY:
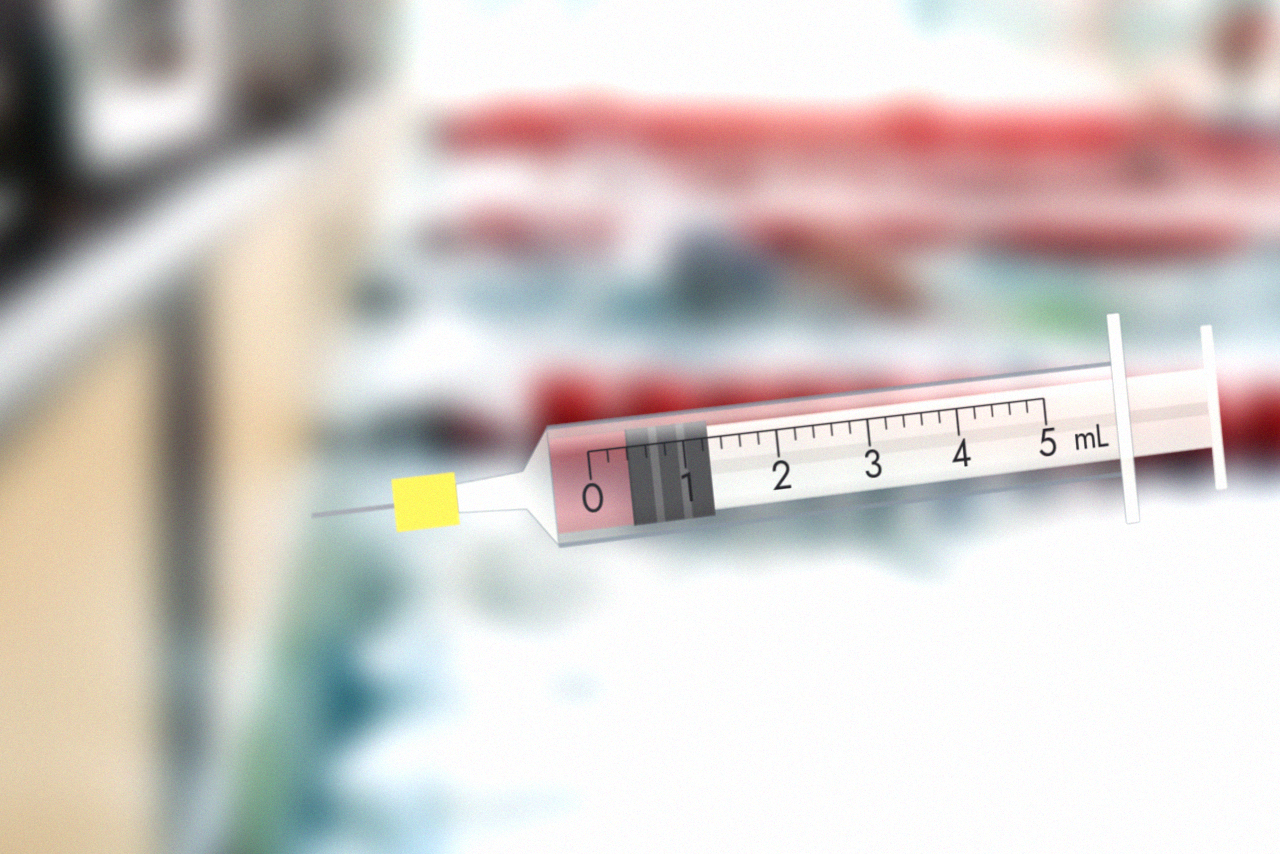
0.4
